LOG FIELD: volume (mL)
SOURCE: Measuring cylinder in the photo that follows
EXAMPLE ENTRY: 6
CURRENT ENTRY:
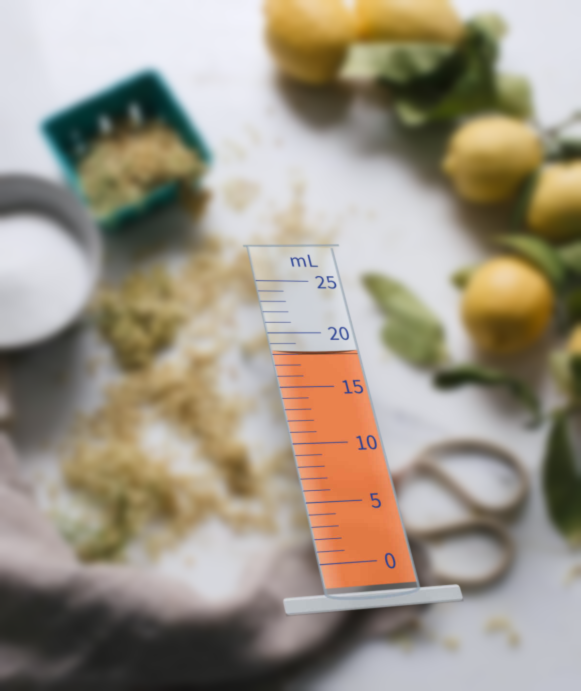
18
